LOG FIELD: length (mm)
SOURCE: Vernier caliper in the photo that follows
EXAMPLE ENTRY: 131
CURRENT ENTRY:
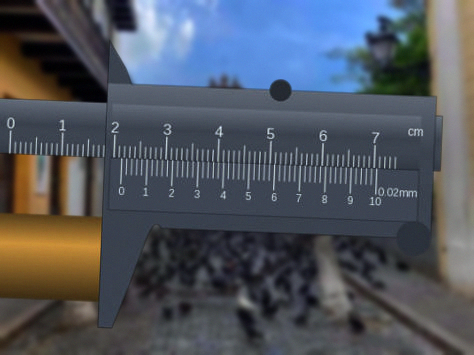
21.5
